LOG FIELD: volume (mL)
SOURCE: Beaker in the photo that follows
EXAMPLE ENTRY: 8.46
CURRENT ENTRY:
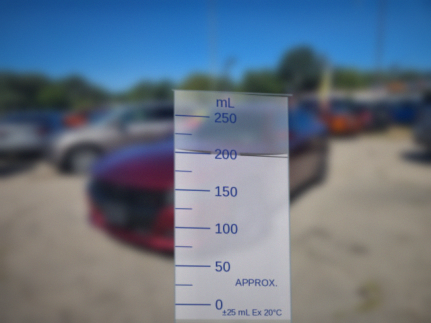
200
